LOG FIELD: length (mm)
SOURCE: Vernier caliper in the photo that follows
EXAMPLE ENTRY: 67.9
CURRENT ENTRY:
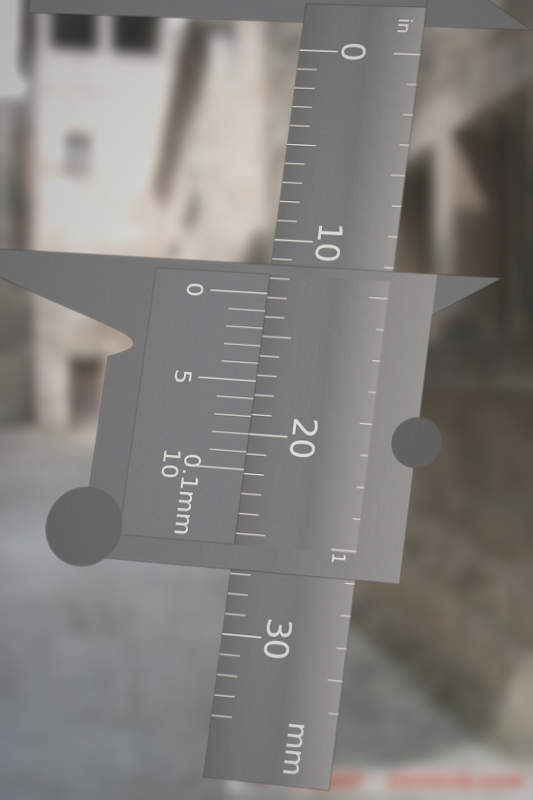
12.8
